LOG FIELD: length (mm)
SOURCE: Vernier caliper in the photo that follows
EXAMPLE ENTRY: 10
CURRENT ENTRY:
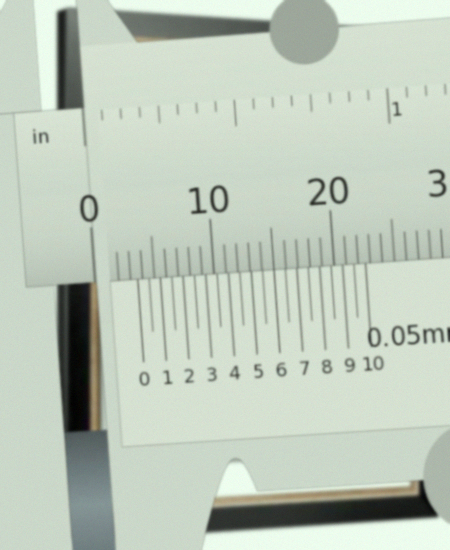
3.6
